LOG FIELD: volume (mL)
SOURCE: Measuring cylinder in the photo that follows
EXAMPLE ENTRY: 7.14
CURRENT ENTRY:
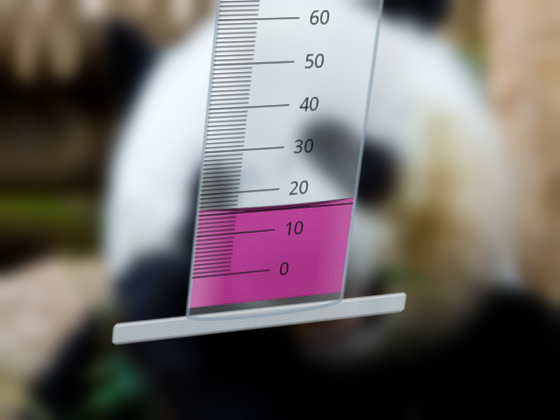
15
